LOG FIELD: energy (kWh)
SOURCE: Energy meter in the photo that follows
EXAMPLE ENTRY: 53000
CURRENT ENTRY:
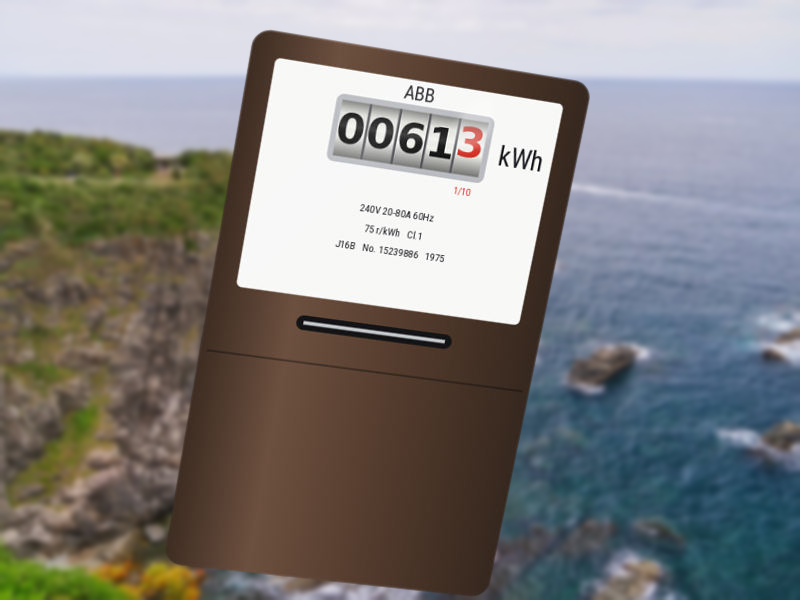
61.3
